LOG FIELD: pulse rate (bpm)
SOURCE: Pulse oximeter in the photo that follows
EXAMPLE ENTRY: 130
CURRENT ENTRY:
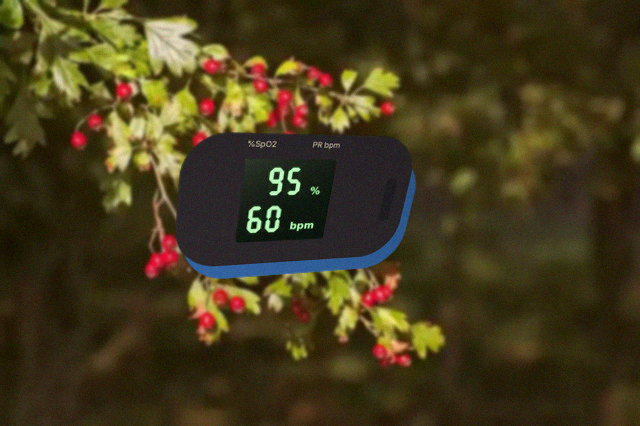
60
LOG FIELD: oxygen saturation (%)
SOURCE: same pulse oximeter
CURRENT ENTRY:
95
